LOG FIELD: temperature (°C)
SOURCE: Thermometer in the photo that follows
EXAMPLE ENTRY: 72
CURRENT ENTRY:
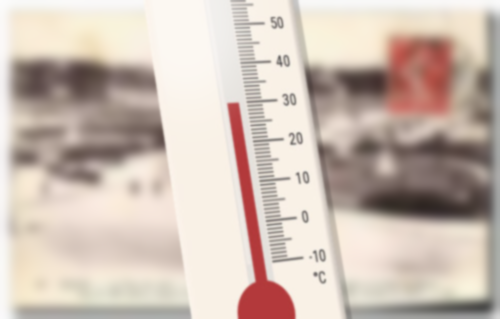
30
